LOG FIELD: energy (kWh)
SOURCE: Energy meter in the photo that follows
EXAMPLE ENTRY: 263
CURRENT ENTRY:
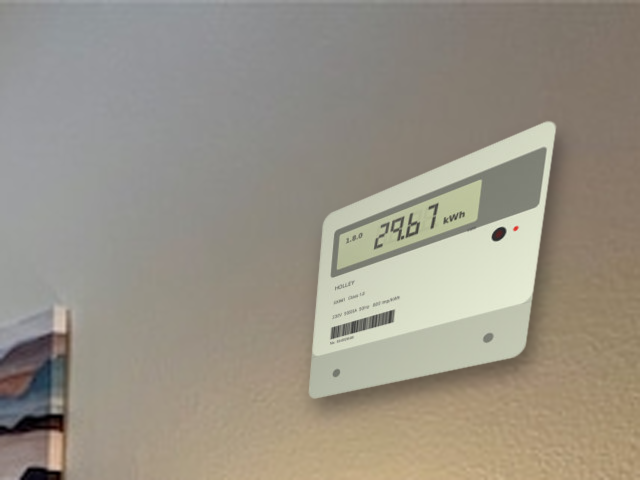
29.67
